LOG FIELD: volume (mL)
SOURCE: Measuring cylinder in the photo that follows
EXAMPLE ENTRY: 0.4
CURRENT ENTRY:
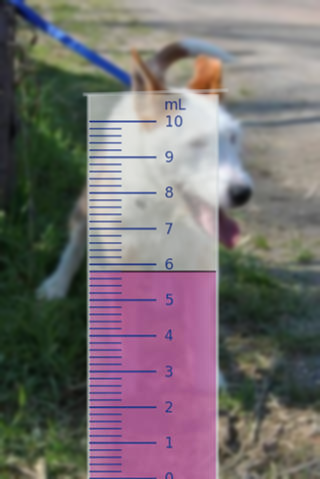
5.8
